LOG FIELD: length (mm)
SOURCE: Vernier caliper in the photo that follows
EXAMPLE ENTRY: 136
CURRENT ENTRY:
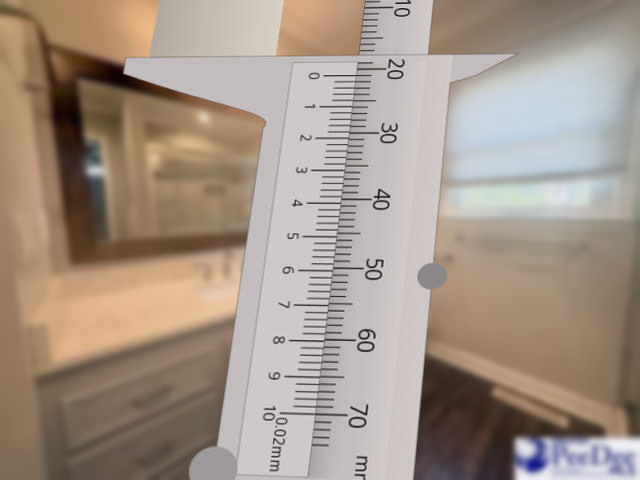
21.0
